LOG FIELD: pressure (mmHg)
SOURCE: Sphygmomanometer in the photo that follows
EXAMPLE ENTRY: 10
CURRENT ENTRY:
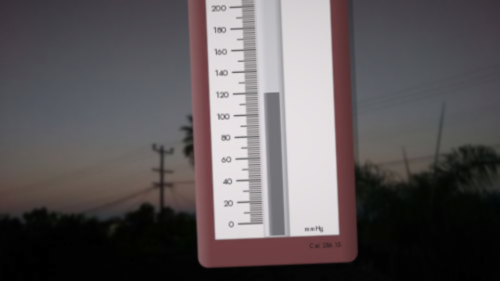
120
